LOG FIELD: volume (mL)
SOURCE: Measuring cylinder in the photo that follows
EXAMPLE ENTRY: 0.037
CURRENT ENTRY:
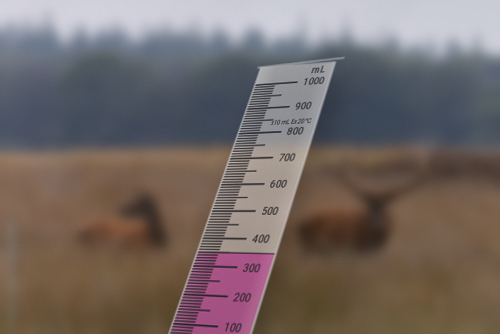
350
